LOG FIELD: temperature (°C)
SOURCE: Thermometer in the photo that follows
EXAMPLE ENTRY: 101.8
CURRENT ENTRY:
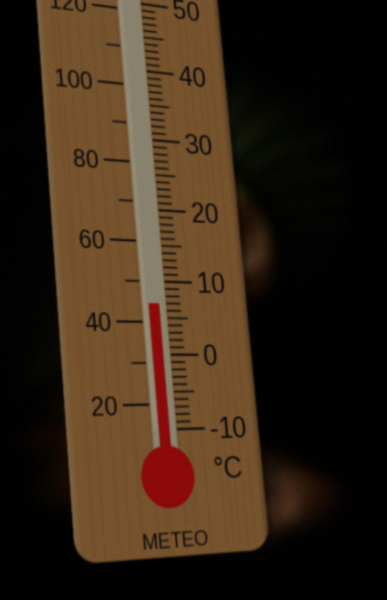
7
